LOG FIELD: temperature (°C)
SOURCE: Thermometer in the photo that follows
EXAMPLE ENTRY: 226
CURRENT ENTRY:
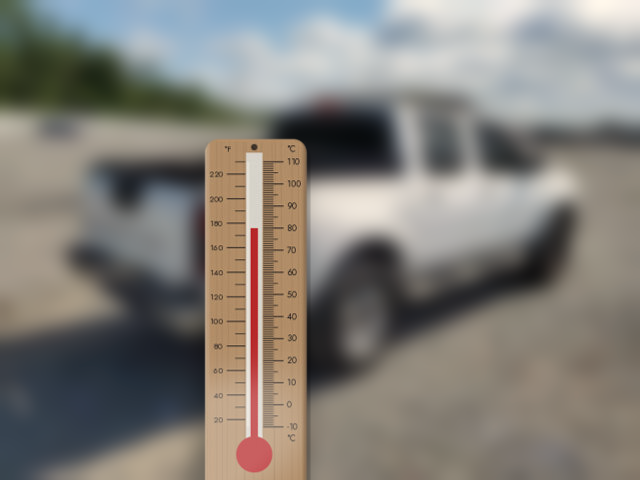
80
